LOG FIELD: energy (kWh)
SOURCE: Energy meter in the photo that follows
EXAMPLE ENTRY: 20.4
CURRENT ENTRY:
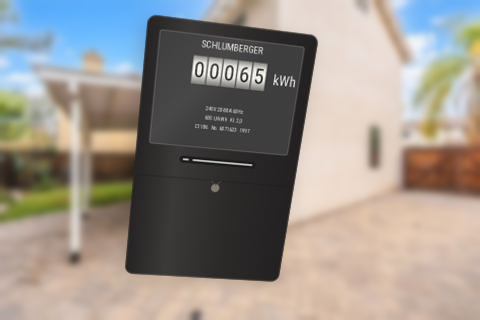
65
